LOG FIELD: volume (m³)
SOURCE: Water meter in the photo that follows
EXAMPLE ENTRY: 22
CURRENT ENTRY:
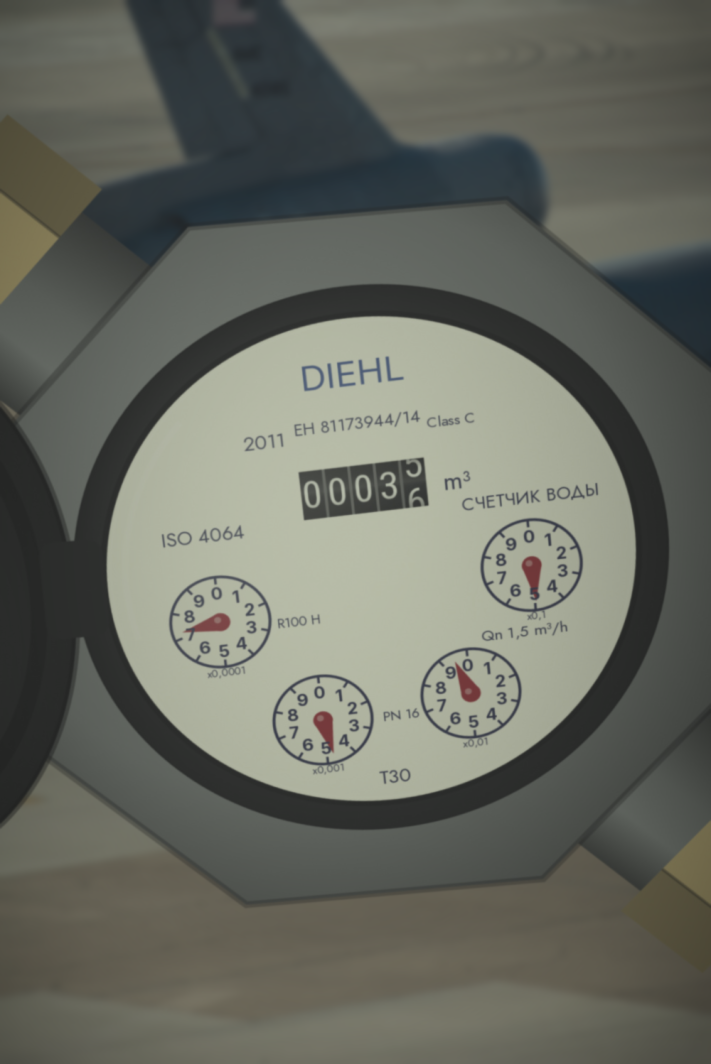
35.4947
